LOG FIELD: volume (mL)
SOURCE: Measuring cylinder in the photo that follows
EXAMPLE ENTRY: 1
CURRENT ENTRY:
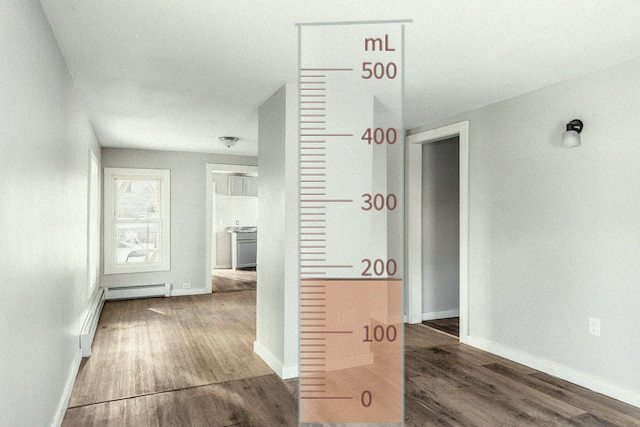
180
